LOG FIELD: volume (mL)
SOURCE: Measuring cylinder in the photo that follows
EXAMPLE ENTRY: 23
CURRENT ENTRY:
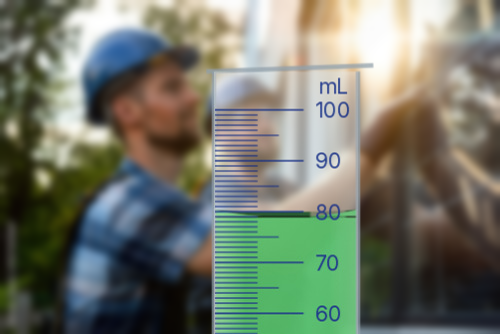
79
